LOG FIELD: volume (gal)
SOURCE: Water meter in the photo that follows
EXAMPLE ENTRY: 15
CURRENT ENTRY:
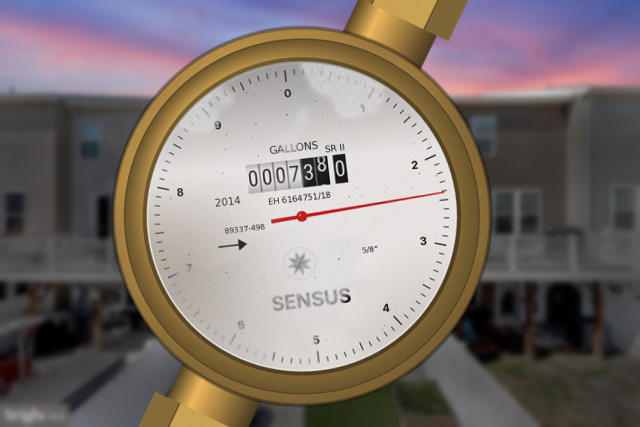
7382.4
